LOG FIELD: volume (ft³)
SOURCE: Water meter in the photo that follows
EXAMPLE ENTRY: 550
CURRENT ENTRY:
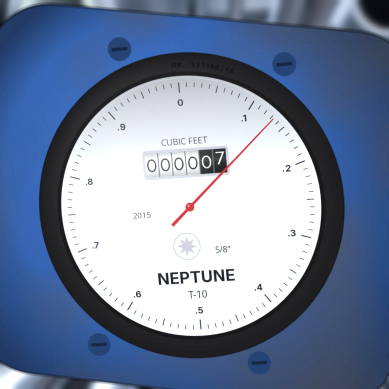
7.13
